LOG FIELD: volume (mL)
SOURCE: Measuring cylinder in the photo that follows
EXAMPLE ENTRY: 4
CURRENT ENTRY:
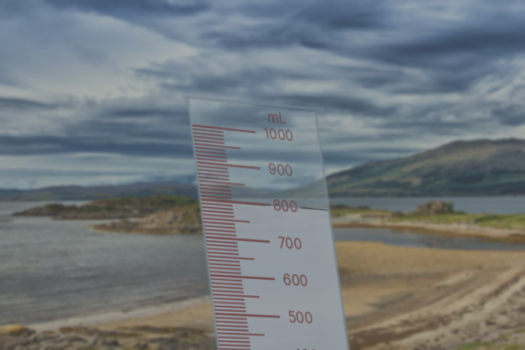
800
